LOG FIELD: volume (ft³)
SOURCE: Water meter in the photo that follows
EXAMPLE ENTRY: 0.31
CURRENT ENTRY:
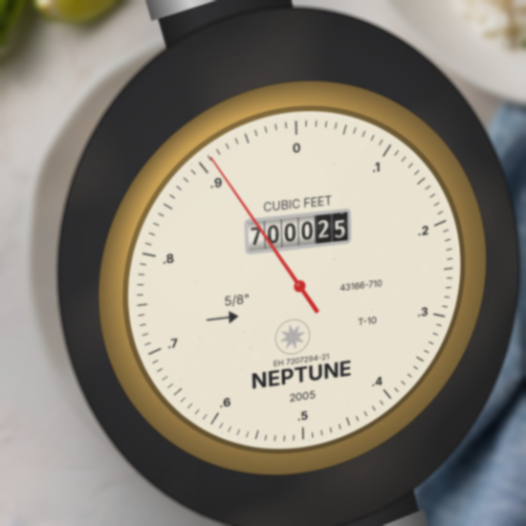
700024.91
